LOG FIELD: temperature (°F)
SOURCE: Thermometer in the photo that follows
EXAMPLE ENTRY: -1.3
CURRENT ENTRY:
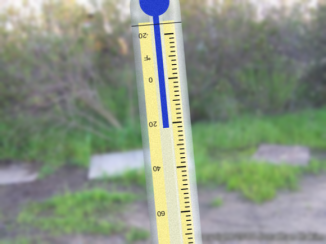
22
